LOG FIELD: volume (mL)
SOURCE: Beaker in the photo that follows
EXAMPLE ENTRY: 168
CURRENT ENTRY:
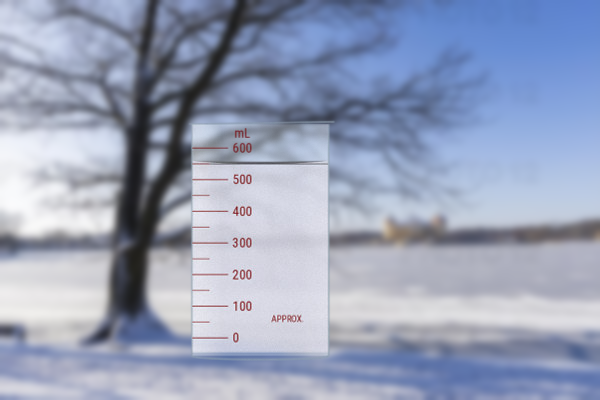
550
